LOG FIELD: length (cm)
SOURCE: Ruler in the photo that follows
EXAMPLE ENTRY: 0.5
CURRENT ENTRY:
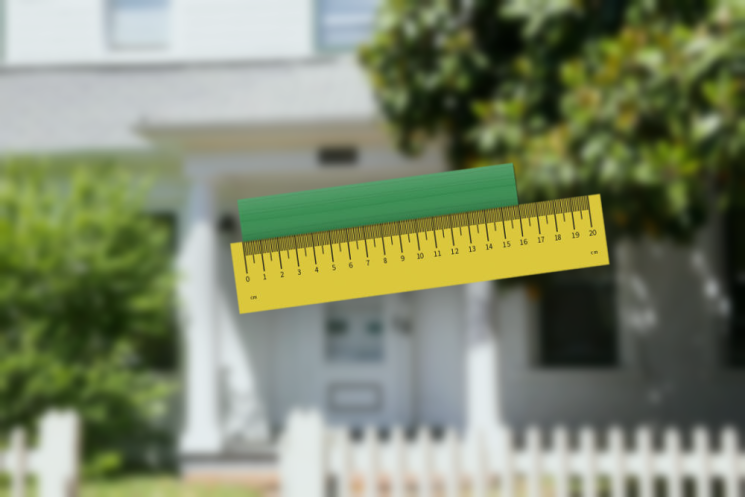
16
